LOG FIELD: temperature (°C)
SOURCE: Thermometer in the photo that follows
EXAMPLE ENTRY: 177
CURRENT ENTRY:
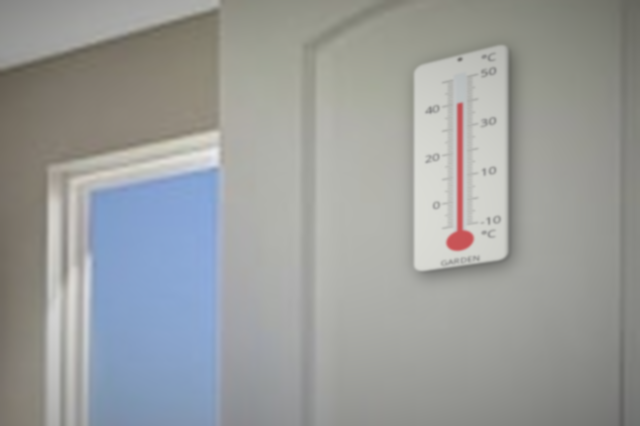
40
